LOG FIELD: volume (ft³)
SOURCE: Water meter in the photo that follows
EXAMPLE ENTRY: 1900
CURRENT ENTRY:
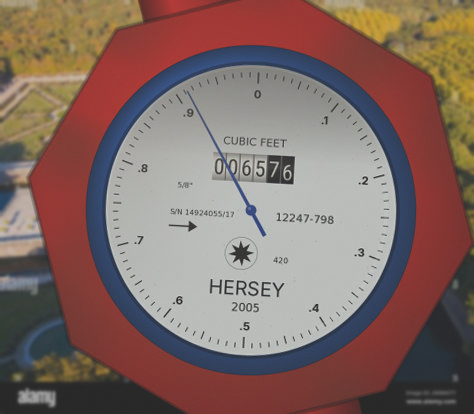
6575.91
